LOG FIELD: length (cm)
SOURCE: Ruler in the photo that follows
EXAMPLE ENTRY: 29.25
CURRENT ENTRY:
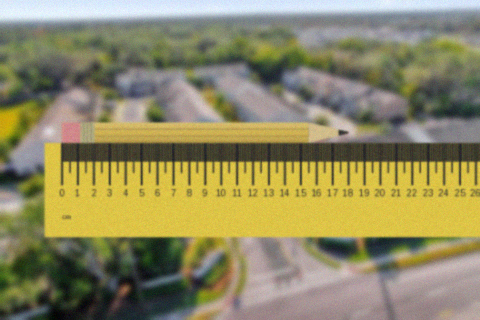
18
